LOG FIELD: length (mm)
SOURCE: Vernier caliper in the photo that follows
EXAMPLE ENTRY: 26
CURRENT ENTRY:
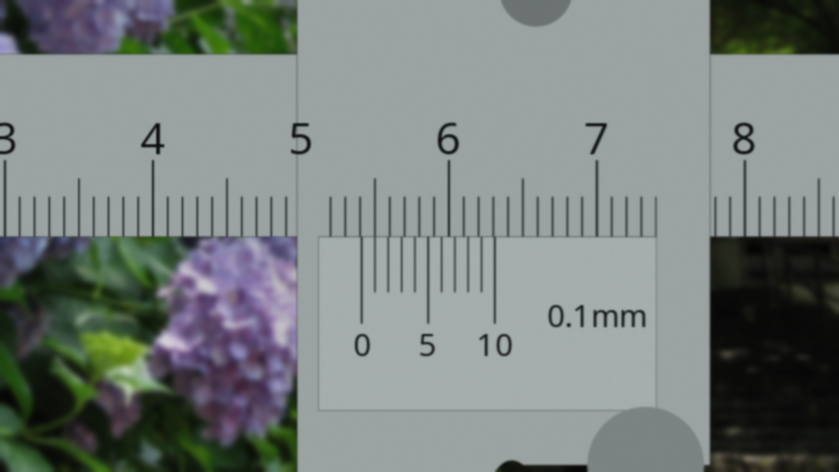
54.1
